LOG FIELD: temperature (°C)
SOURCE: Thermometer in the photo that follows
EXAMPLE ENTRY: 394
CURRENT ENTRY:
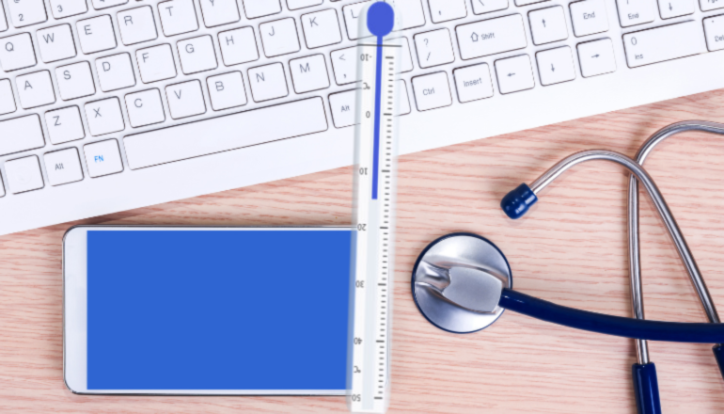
15
